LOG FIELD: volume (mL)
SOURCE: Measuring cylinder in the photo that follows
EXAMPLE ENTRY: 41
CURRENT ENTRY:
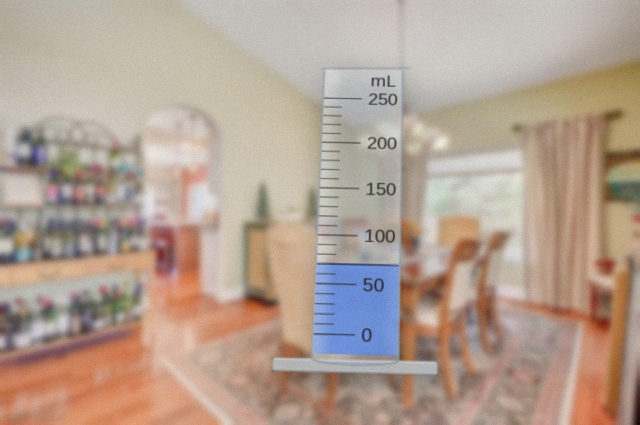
70
